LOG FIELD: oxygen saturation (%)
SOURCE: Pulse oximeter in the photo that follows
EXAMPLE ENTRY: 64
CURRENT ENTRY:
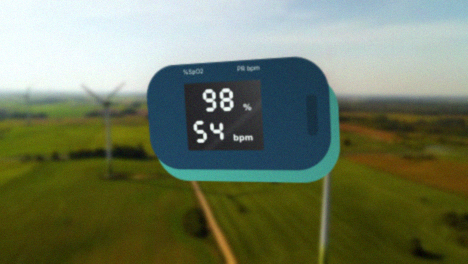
98
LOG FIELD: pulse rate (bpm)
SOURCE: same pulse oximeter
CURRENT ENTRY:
54
